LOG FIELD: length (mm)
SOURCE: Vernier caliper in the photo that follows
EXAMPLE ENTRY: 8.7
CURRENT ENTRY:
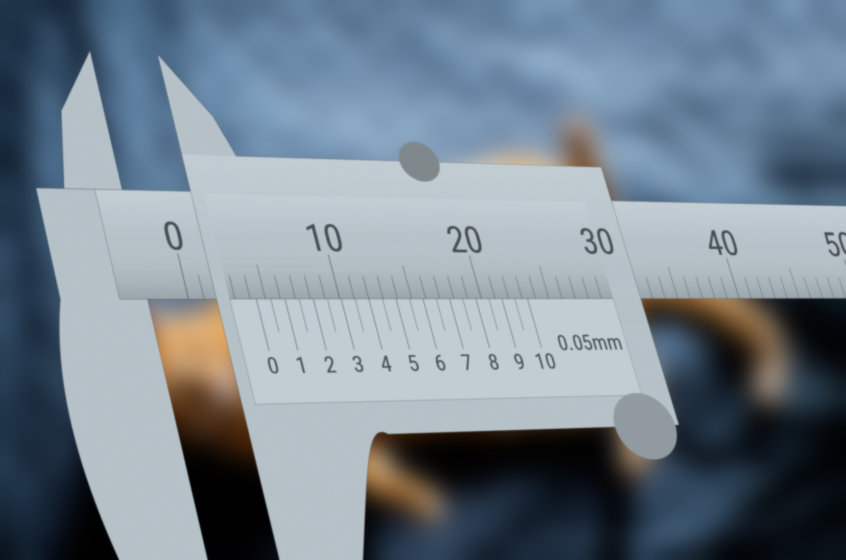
4.4
